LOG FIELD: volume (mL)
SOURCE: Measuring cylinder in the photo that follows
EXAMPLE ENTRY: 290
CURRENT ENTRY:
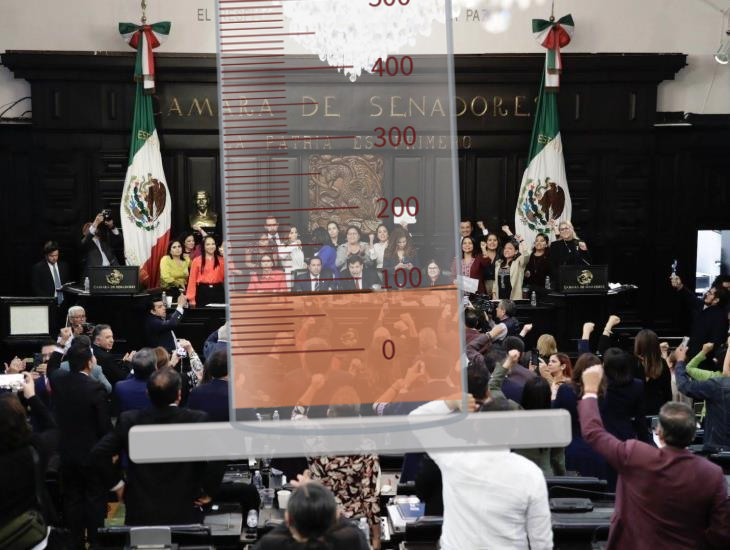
80
